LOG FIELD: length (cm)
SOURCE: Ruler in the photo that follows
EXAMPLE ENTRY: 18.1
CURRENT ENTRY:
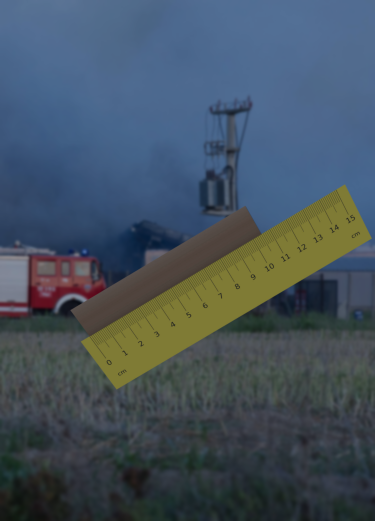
10.5
